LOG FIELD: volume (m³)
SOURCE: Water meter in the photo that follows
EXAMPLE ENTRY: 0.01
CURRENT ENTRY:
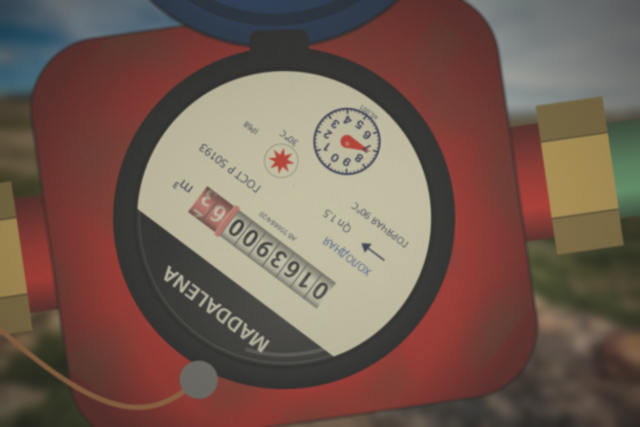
163900.627
